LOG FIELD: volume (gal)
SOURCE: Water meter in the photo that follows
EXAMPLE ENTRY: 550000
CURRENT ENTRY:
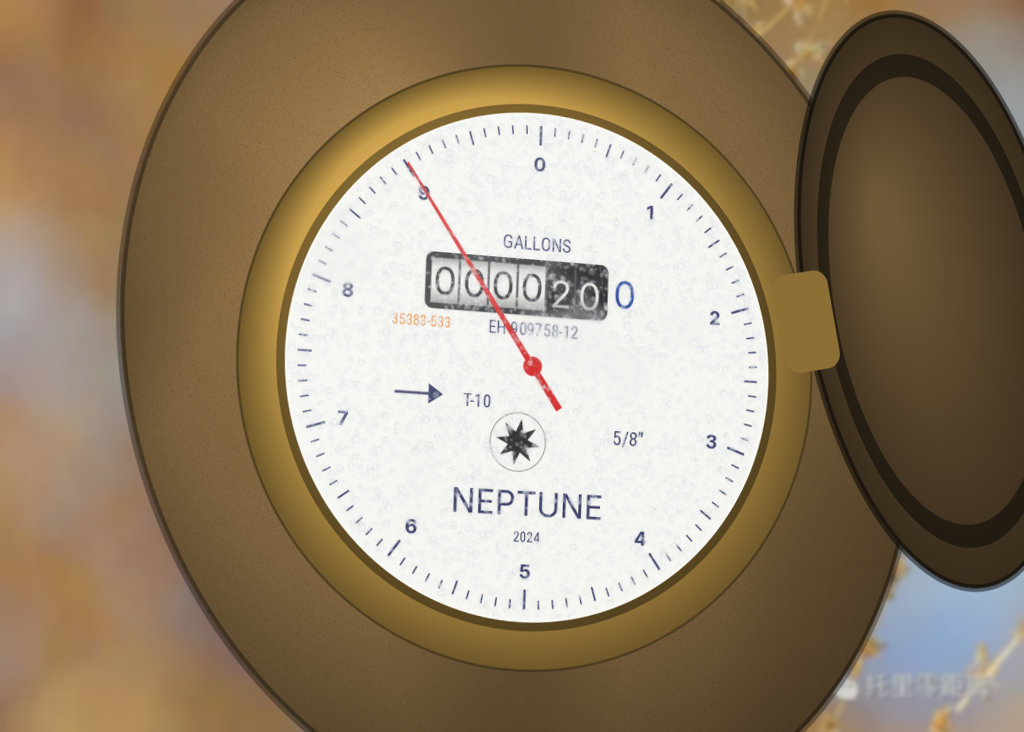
199.0
